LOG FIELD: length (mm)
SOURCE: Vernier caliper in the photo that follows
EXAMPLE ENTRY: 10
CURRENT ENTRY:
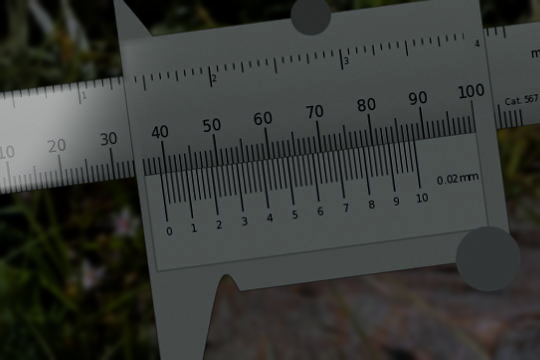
39.0
